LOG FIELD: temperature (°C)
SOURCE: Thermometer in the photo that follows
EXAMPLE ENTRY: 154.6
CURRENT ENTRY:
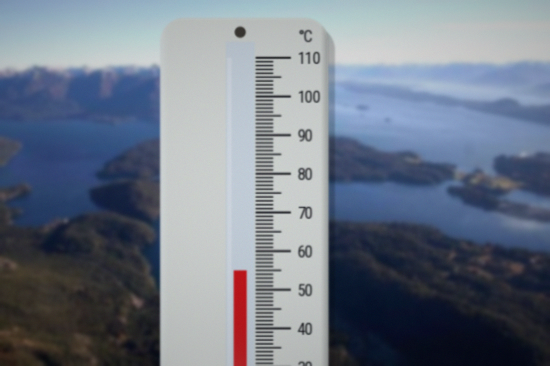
55
